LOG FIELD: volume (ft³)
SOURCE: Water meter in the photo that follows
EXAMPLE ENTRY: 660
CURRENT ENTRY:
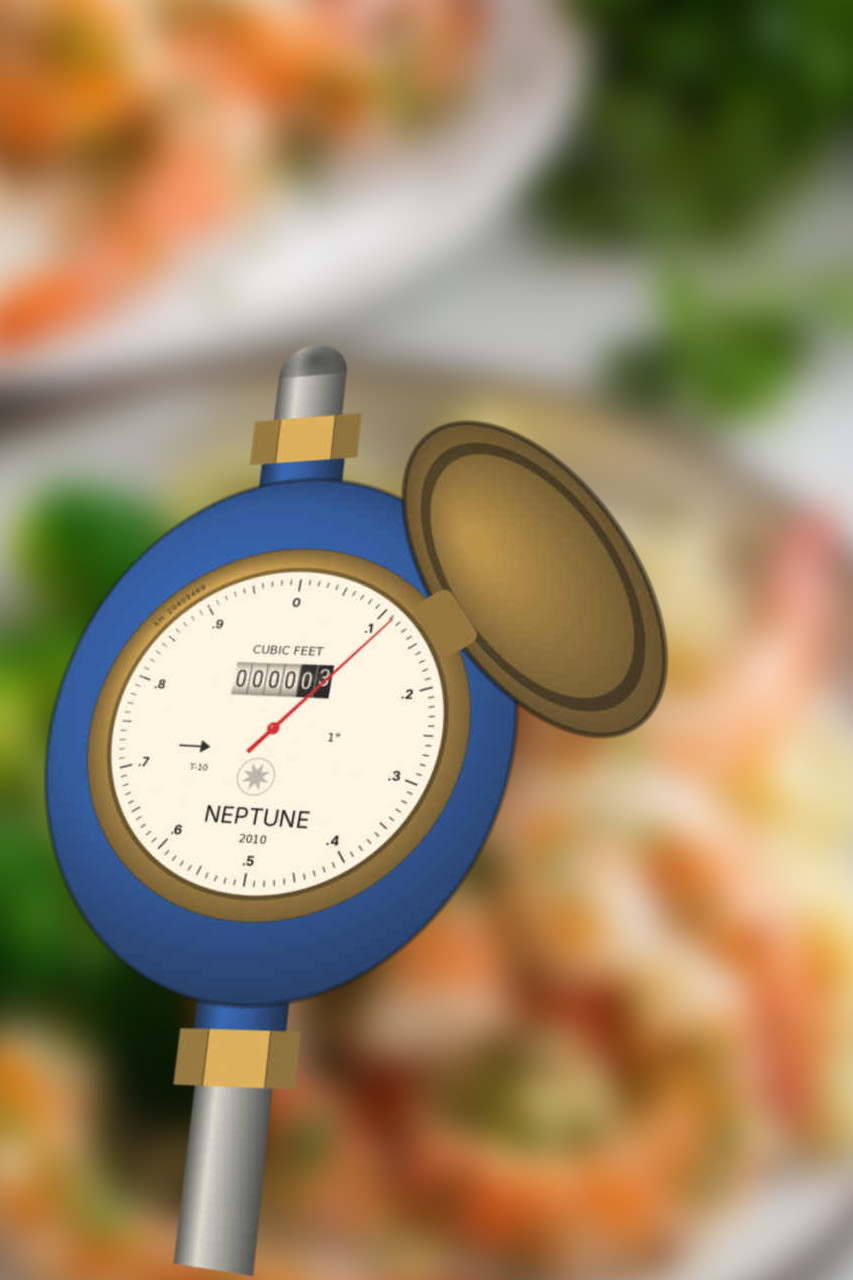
3.11
